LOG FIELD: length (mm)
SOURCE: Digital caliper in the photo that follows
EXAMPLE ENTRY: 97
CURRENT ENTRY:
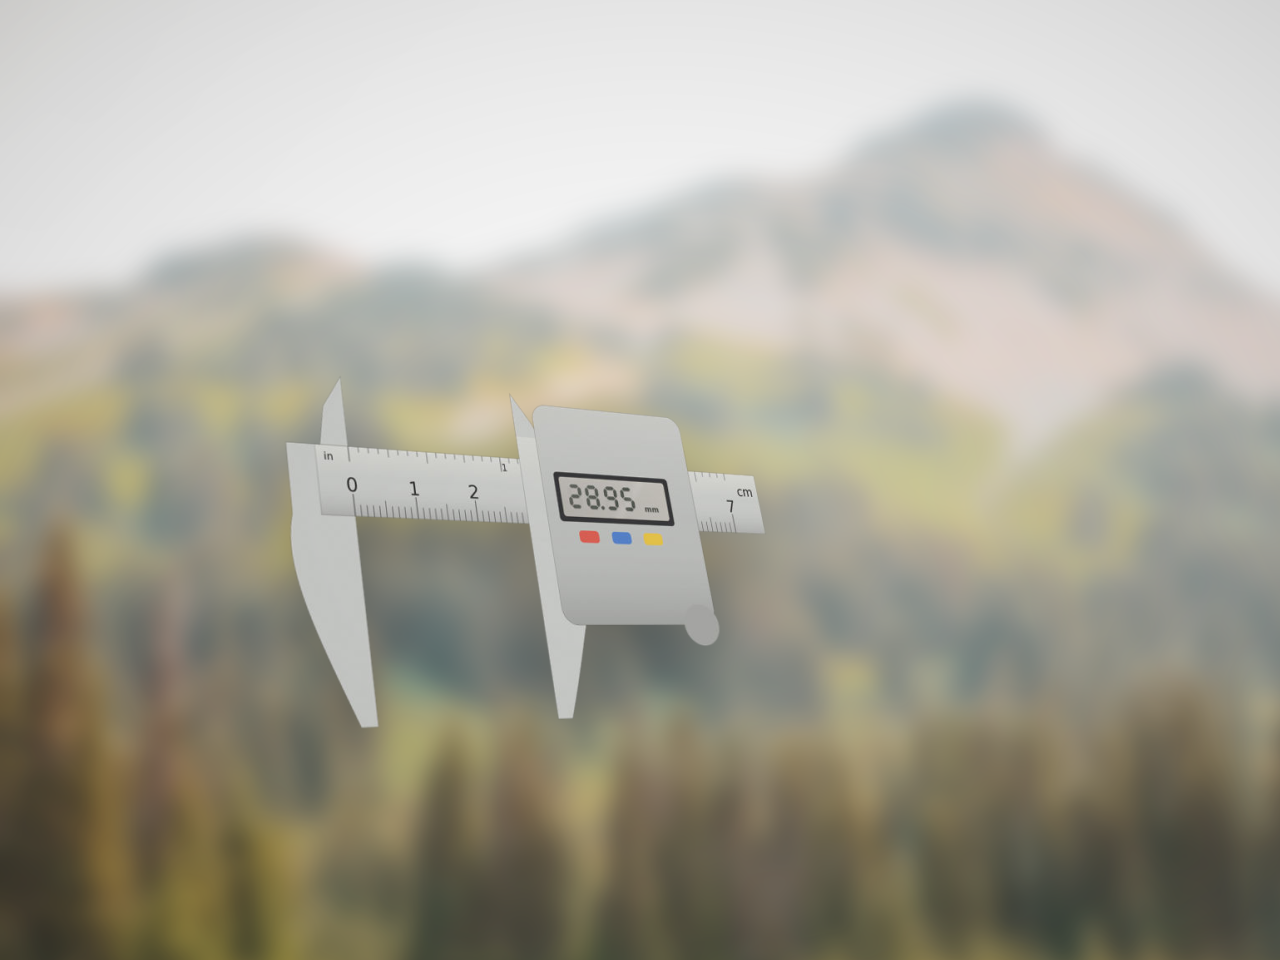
28.95
